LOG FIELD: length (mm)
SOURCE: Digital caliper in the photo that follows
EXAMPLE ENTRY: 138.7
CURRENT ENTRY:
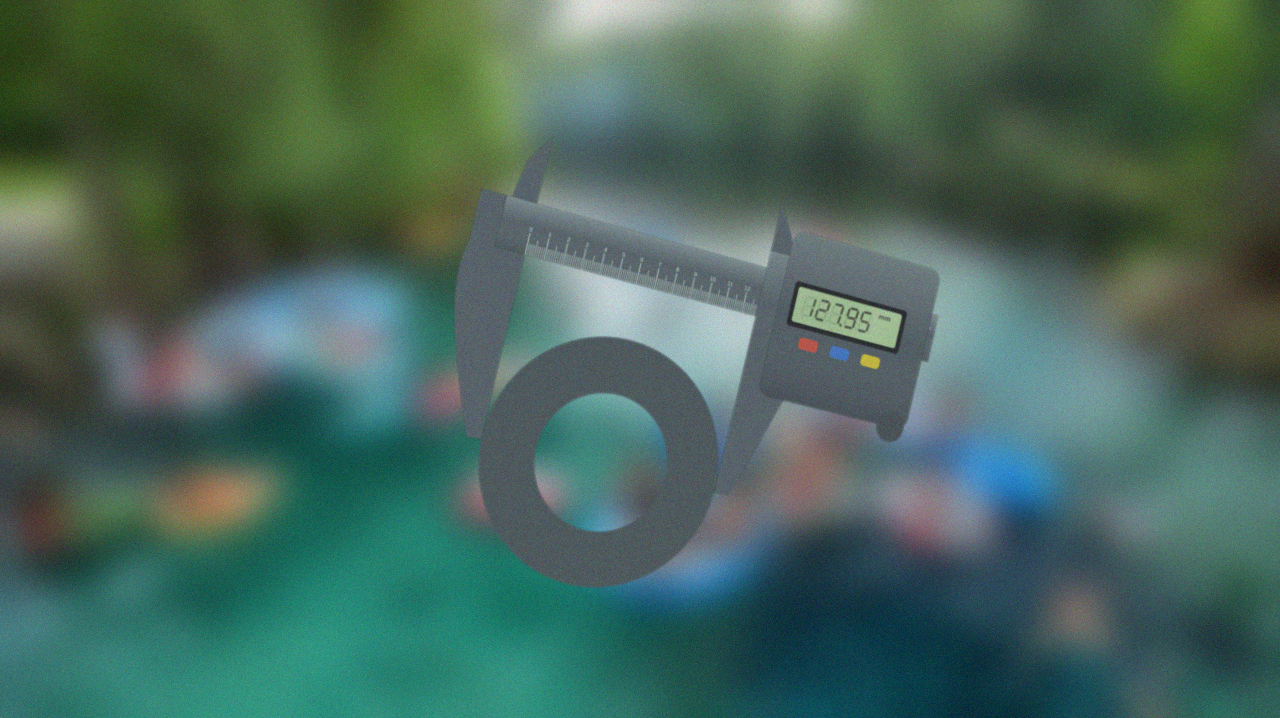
127.95
